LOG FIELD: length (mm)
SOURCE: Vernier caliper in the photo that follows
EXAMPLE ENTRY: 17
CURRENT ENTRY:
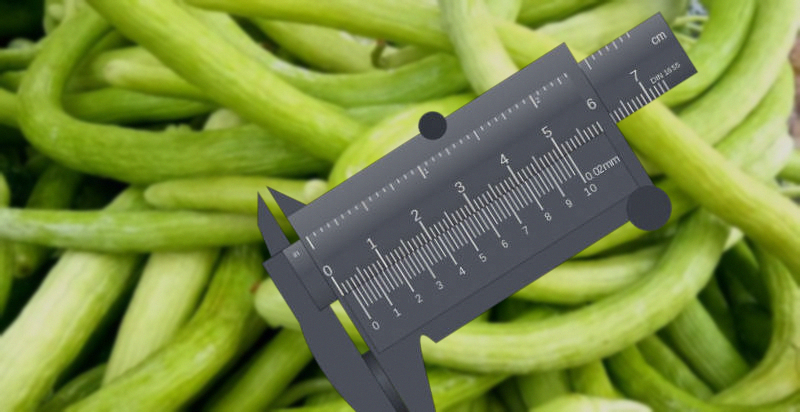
2.0
